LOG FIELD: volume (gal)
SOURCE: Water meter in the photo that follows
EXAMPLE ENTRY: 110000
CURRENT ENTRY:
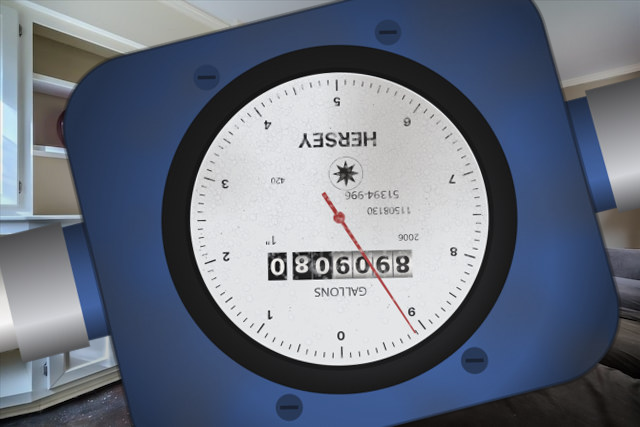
8909079.1
